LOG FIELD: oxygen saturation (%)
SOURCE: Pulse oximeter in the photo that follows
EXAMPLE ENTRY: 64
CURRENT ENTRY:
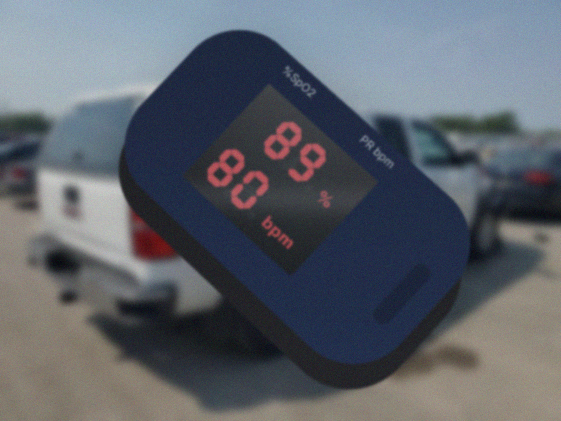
89
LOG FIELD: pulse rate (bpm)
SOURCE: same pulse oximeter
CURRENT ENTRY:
80
